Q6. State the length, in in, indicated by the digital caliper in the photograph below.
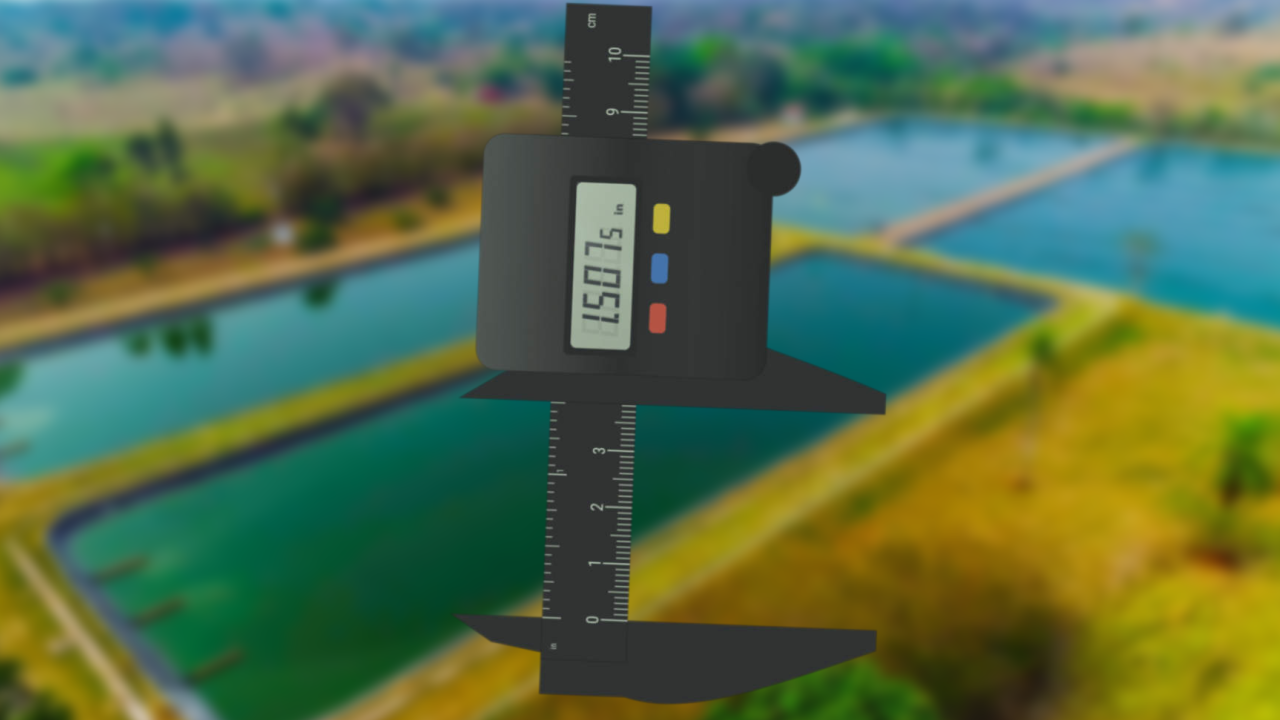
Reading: 1.5075 in
